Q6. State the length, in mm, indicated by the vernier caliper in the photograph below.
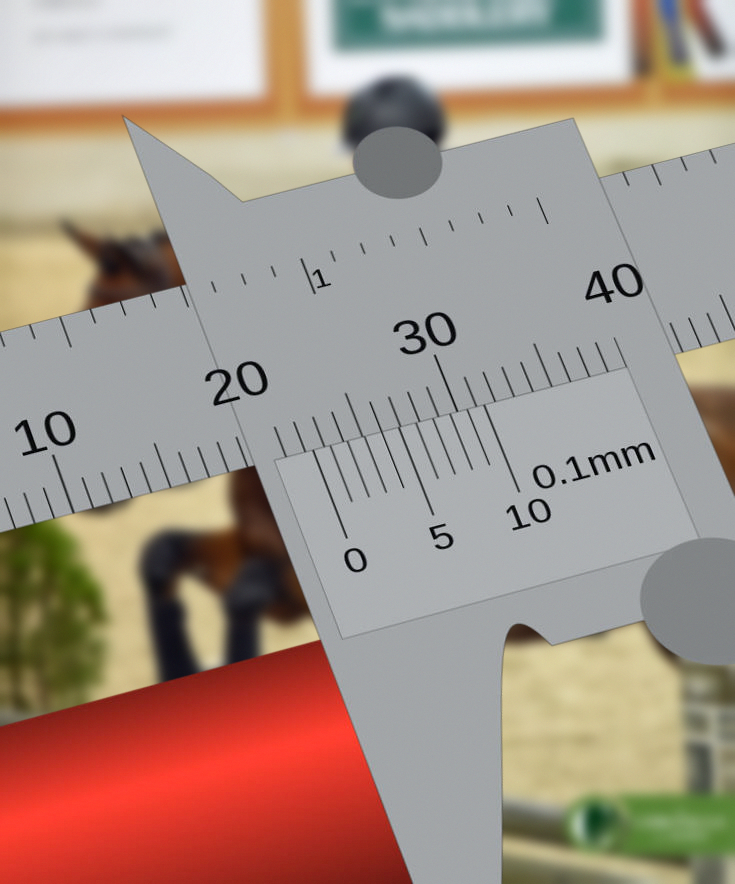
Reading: 22.4 mm
